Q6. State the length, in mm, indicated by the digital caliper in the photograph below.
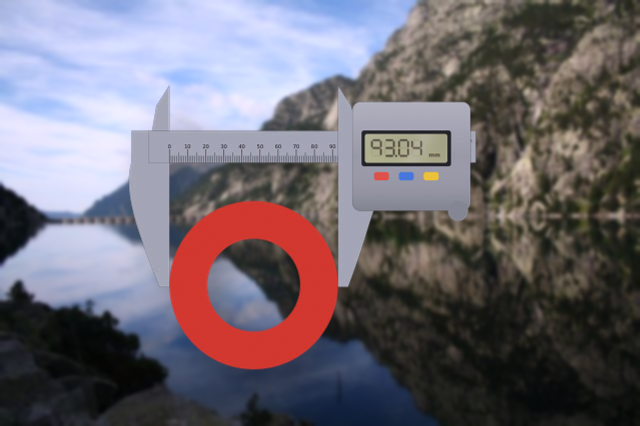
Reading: 93.04 mm
